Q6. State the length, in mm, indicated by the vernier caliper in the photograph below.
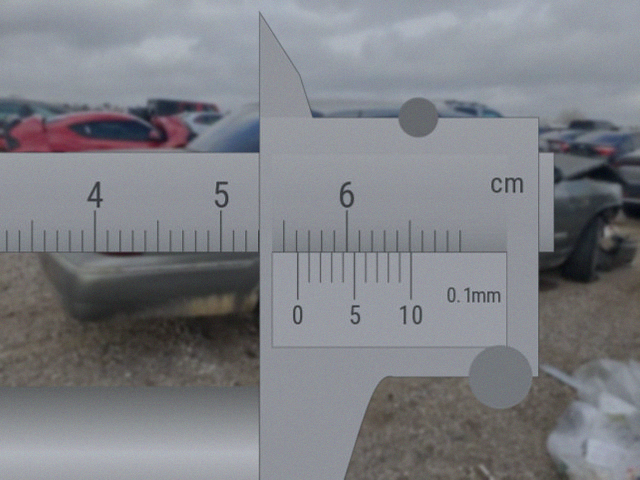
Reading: 56.1 mm
